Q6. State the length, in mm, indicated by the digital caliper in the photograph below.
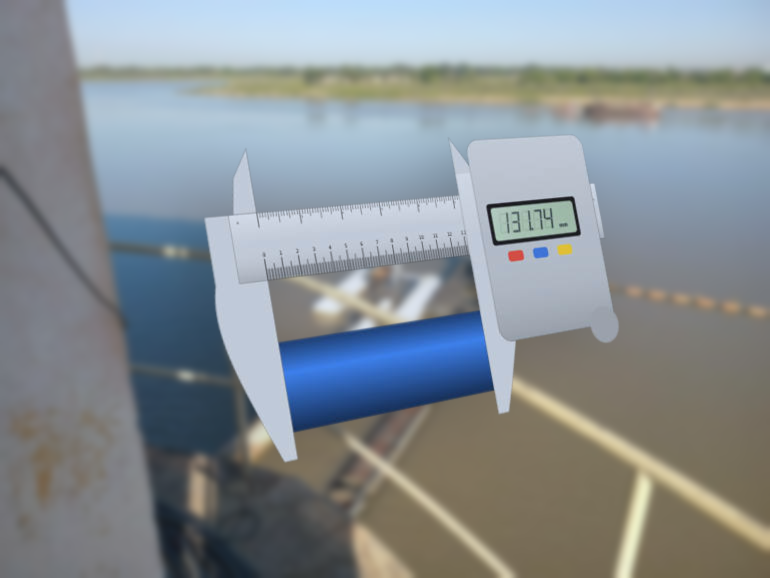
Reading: 131.74 mm
